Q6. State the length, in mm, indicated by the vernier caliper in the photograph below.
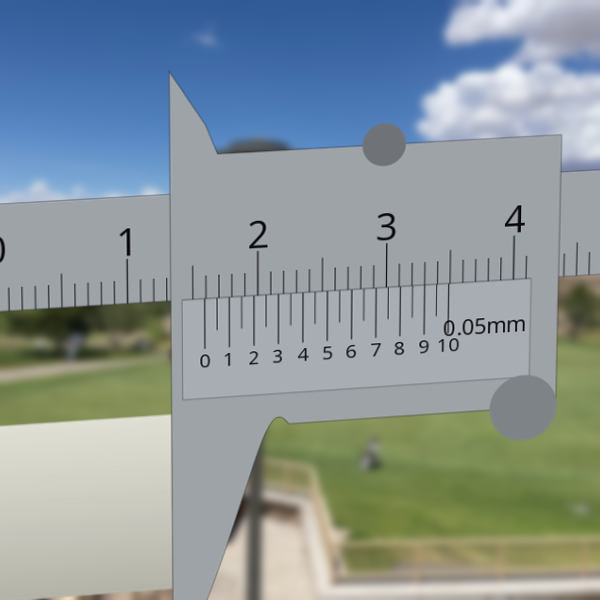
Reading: 15.9 mm
